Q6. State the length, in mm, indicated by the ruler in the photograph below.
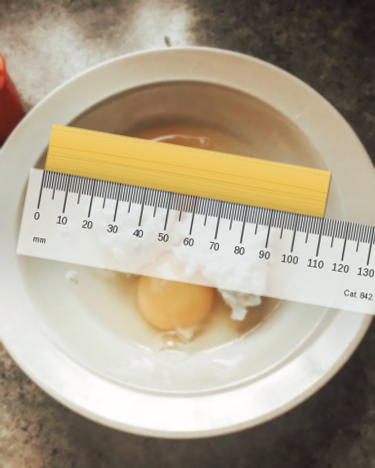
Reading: 110 mm
